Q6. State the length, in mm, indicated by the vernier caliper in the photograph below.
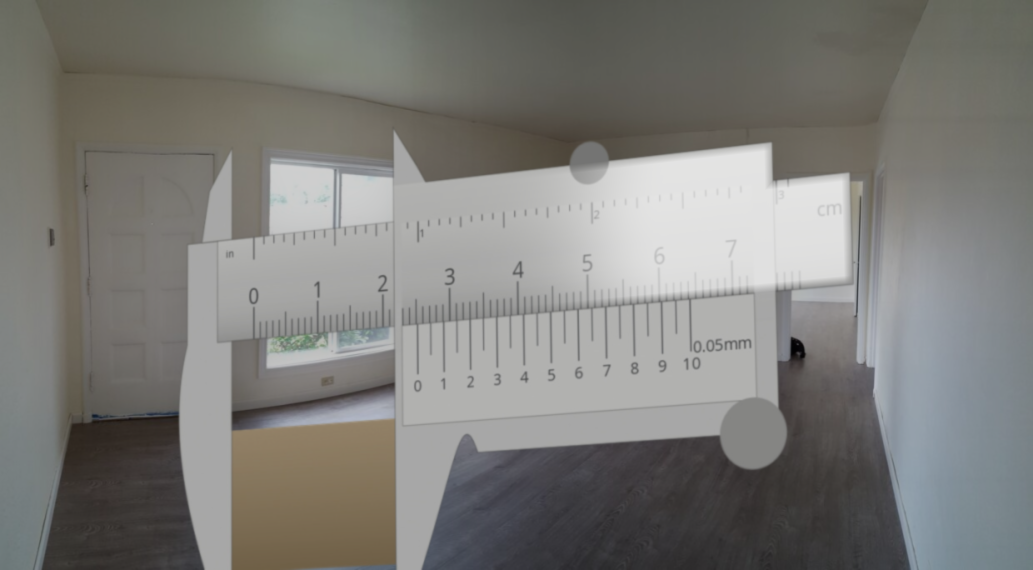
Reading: 25.2 mm
